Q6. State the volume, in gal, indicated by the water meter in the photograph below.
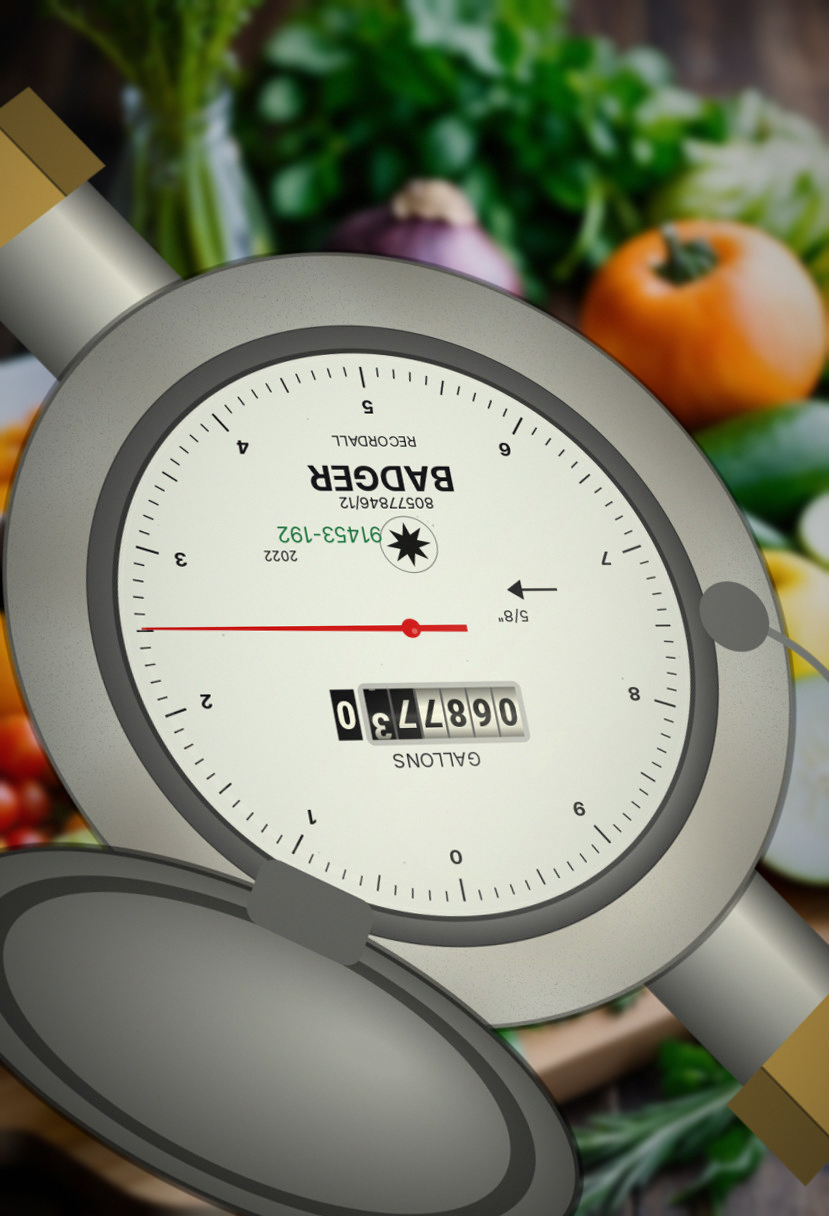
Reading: 687732.5 gal
